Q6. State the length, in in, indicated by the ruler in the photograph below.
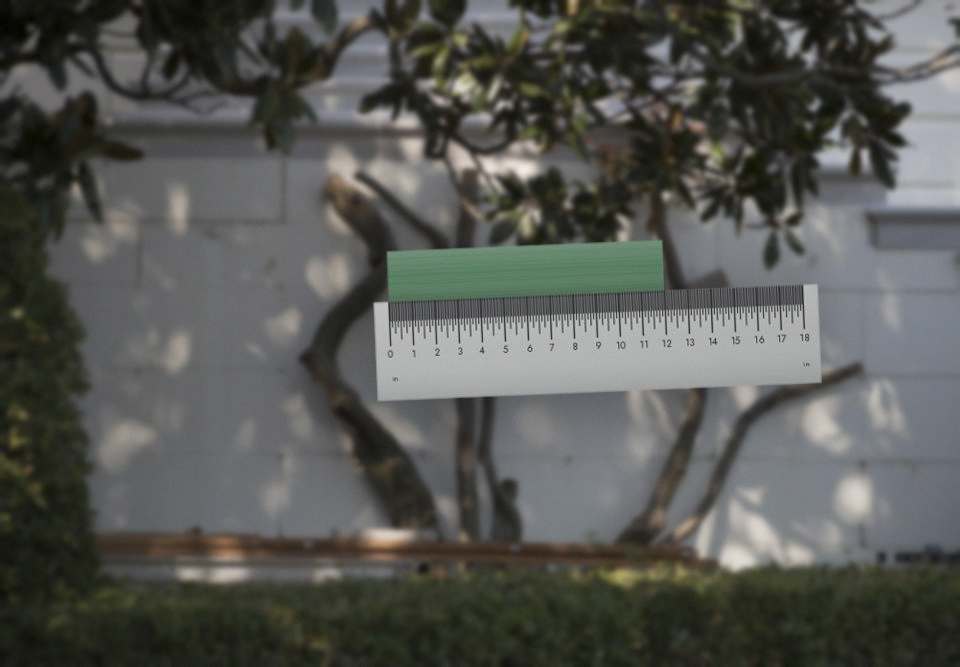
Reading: 12 in
